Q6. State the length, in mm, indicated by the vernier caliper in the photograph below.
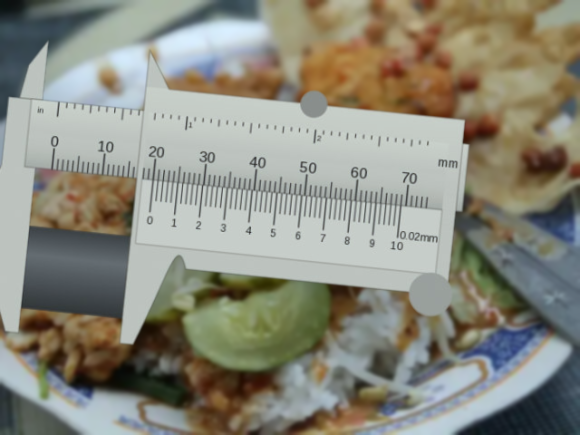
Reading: 20.0 mm
